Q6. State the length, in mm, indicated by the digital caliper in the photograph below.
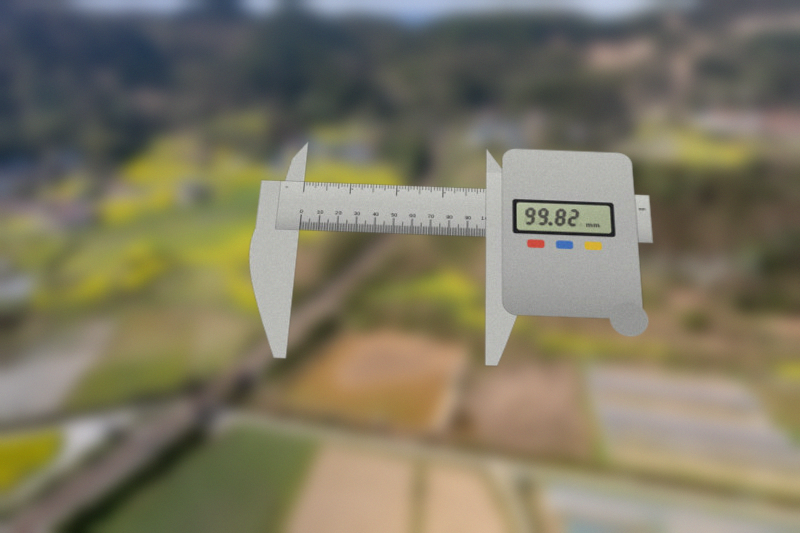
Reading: 99.82 mm
